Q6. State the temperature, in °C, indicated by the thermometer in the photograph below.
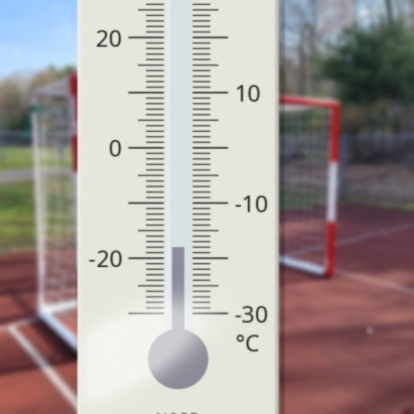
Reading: -18 °C
